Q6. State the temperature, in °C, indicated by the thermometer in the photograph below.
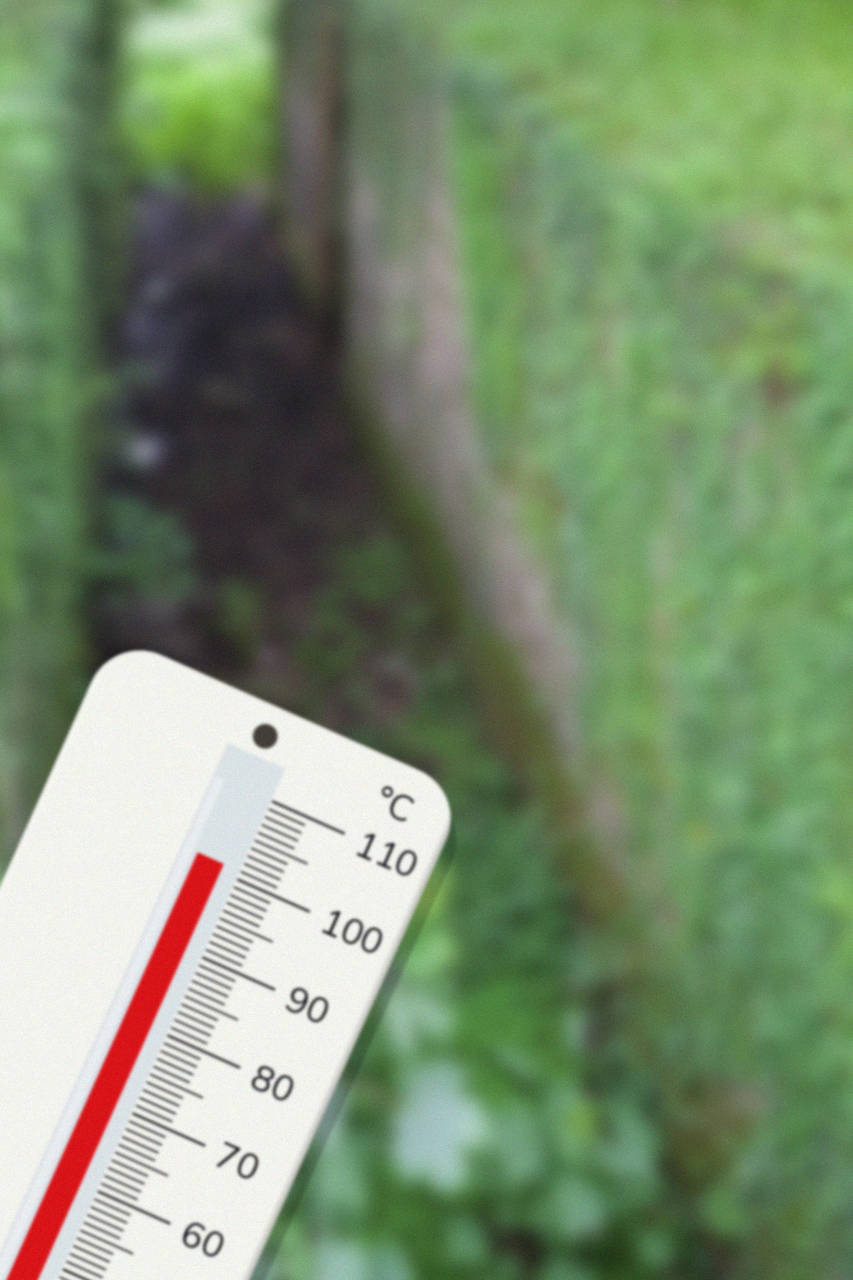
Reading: 101 °C
